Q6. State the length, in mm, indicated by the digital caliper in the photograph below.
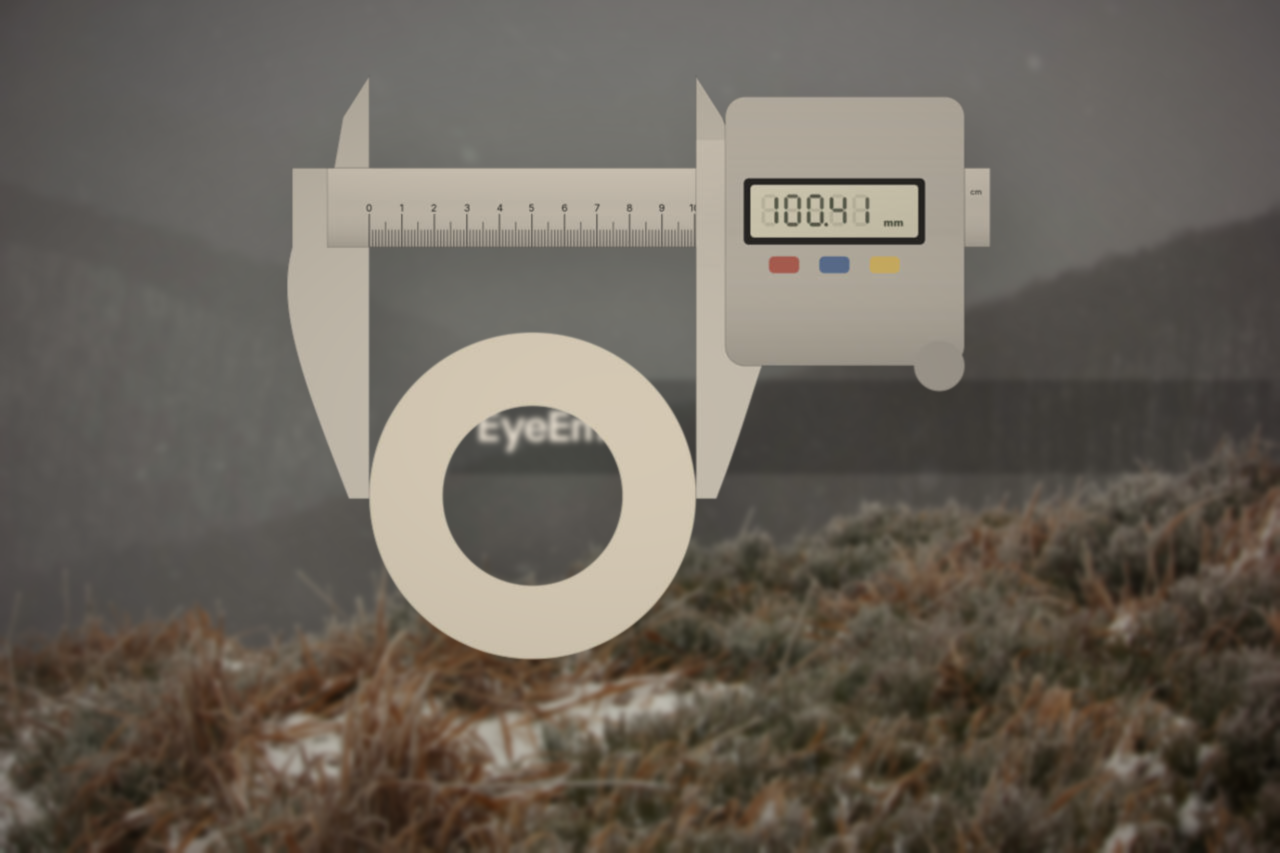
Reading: 100.41 mm
